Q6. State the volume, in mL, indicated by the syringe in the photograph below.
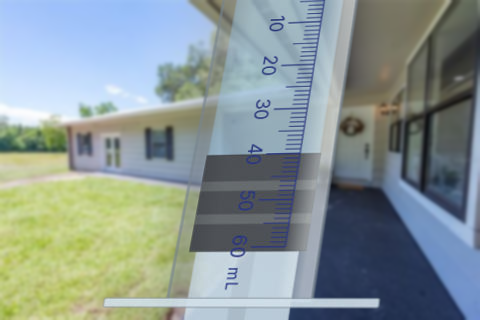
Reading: 40 mL
